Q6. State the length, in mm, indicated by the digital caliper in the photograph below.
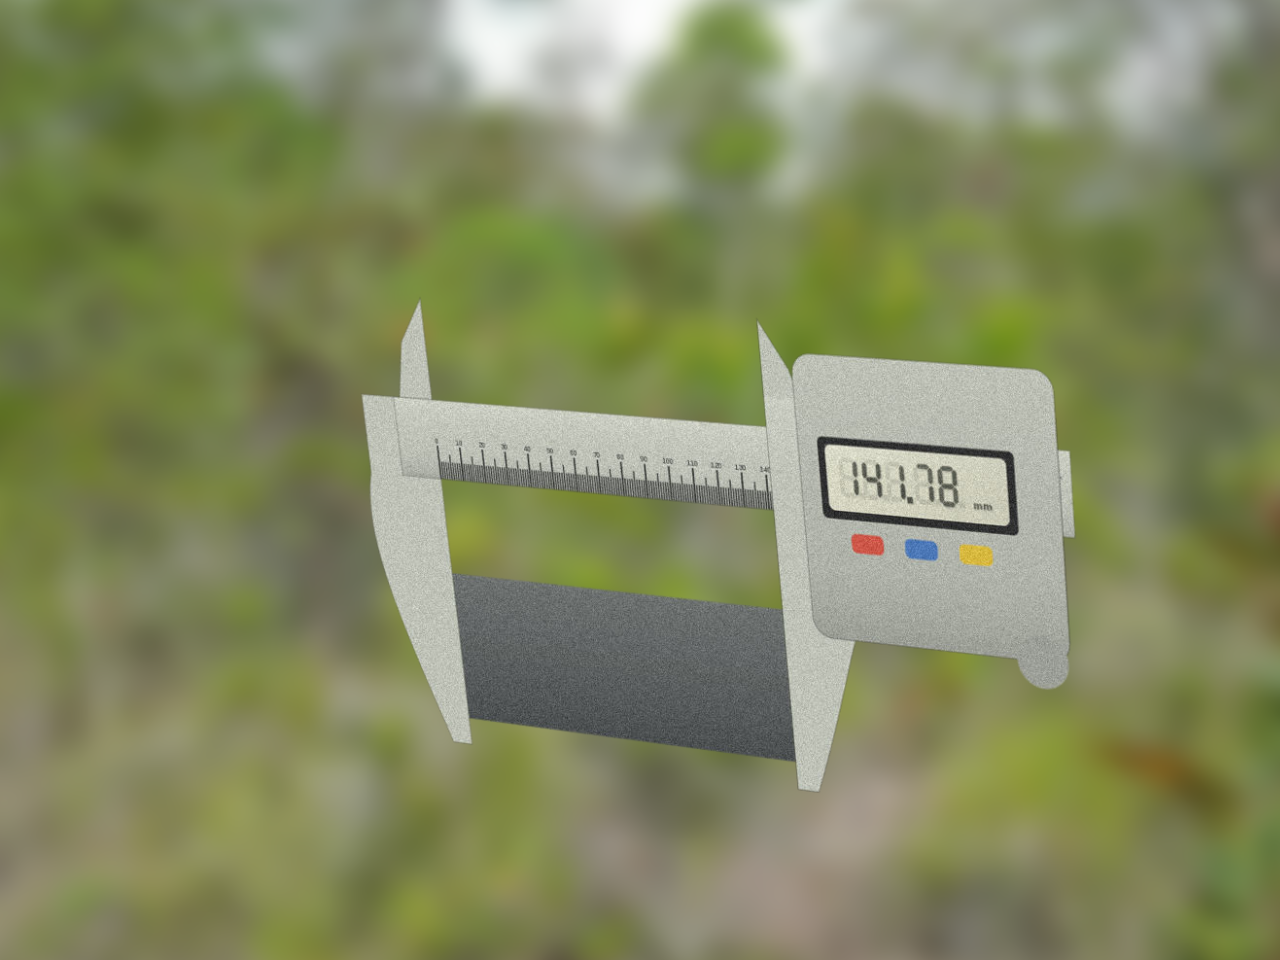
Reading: 141.78 mm
